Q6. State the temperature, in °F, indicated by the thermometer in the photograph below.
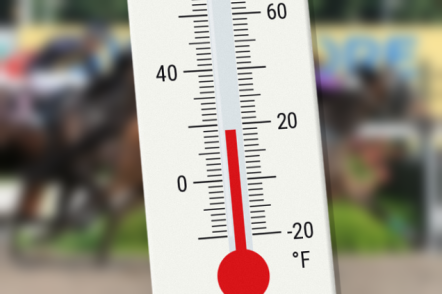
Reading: 18 °F
